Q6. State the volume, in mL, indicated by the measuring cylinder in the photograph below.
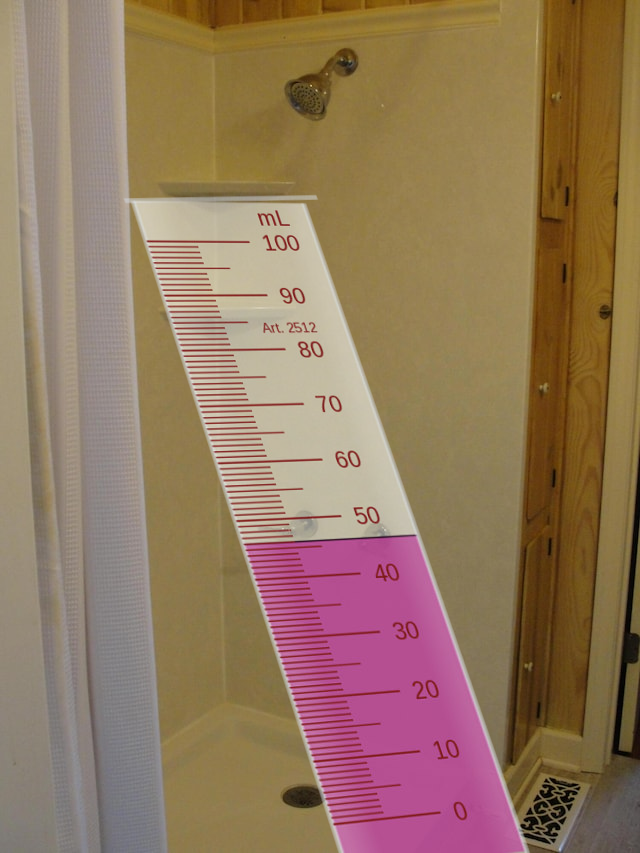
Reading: 46 mL
